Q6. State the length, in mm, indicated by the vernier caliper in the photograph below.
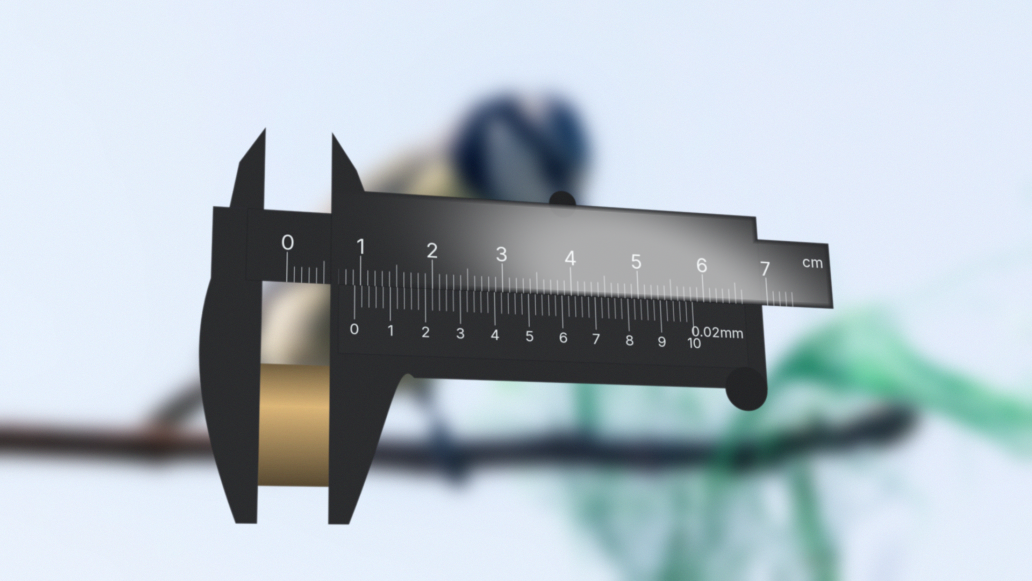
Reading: 9.2 mm
